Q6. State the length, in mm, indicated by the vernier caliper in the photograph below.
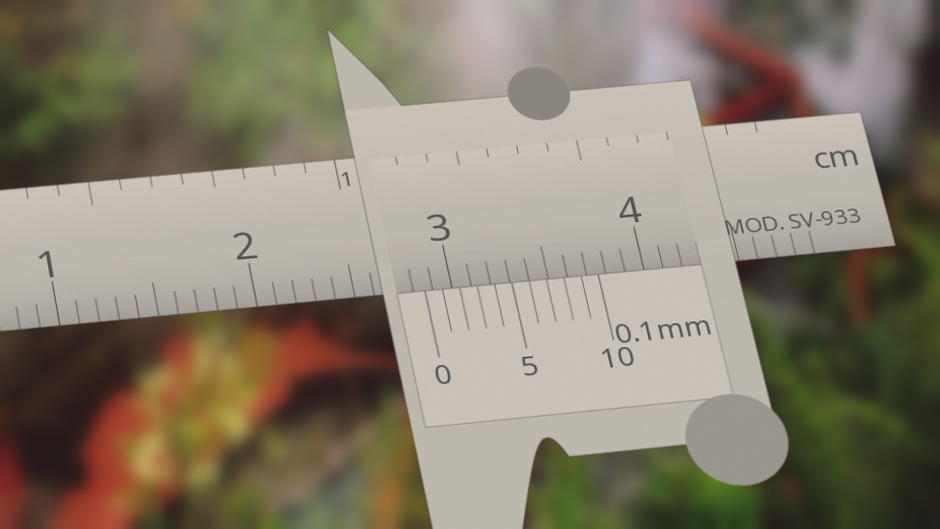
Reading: 28.6 mm
